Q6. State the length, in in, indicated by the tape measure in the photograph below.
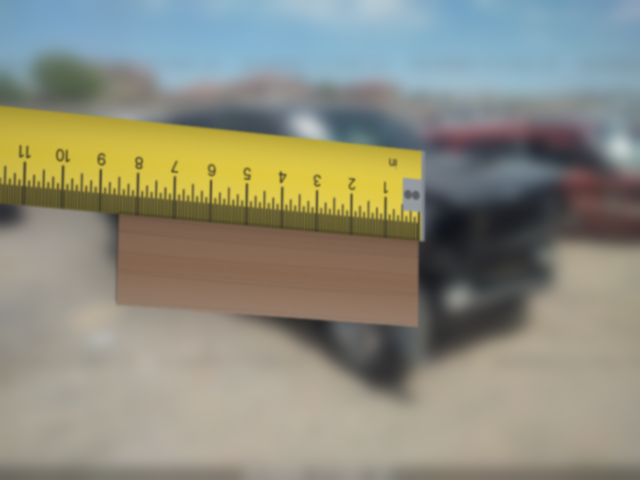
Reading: 8.5 in
